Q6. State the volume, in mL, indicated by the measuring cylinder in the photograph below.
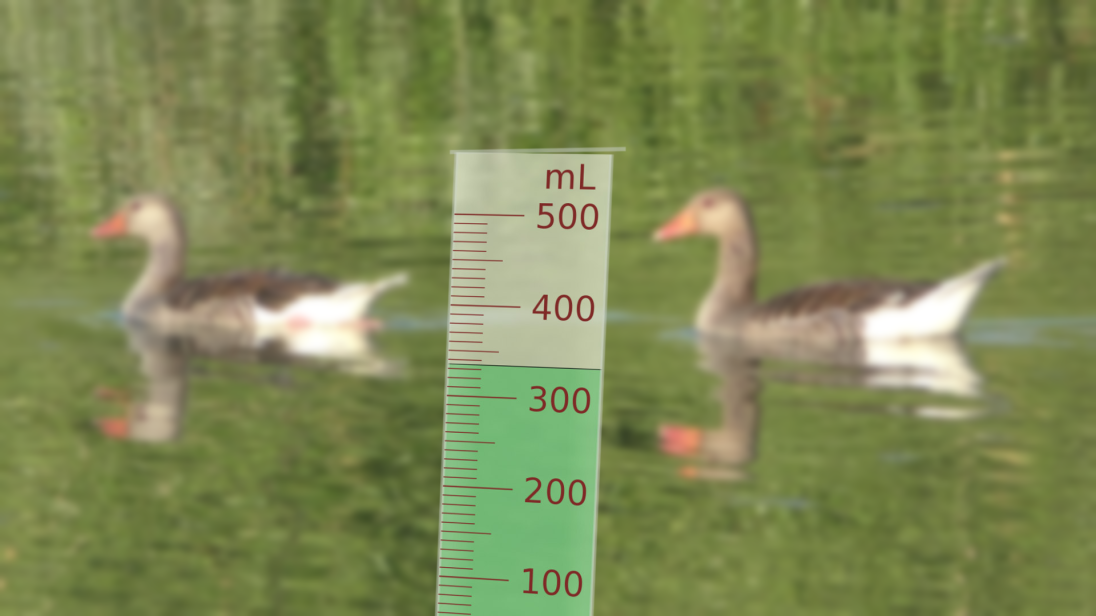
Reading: 335 mL
